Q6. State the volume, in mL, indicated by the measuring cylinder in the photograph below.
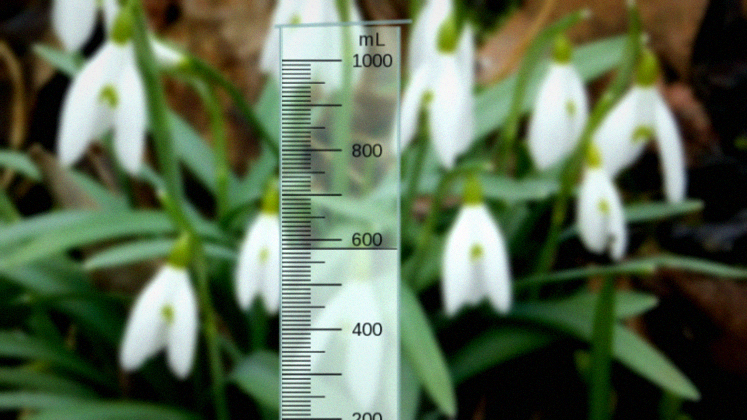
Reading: 580 mL
